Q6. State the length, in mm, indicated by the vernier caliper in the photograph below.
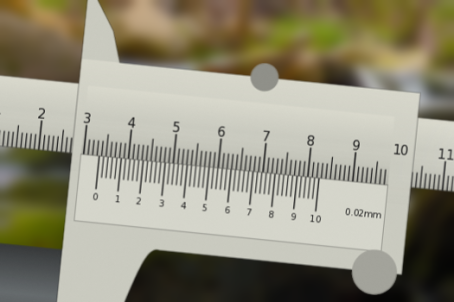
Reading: 33.5 mm
